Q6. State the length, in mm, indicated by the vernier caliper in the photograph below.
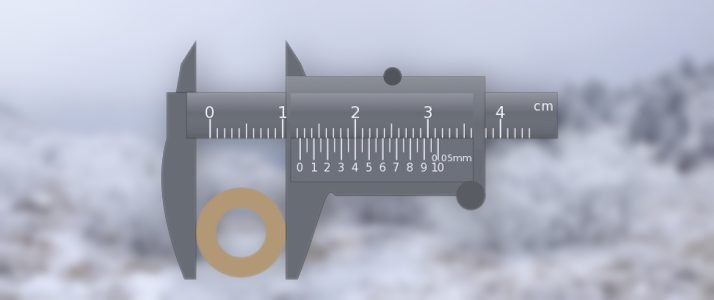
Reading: 12.4 mm
